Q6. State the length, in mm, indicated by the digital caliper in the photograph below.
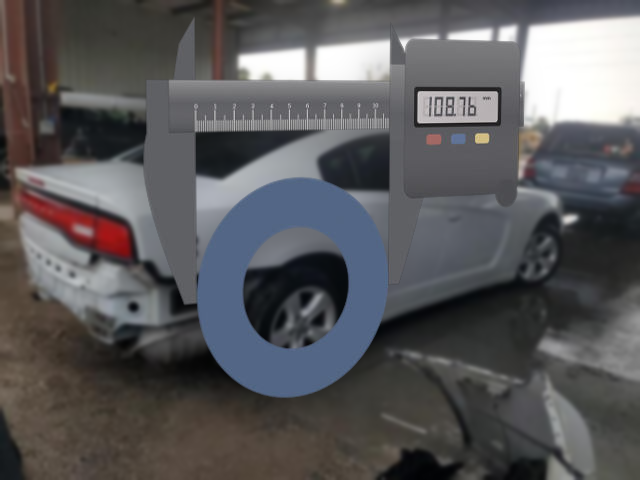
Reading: 108.76 mm
